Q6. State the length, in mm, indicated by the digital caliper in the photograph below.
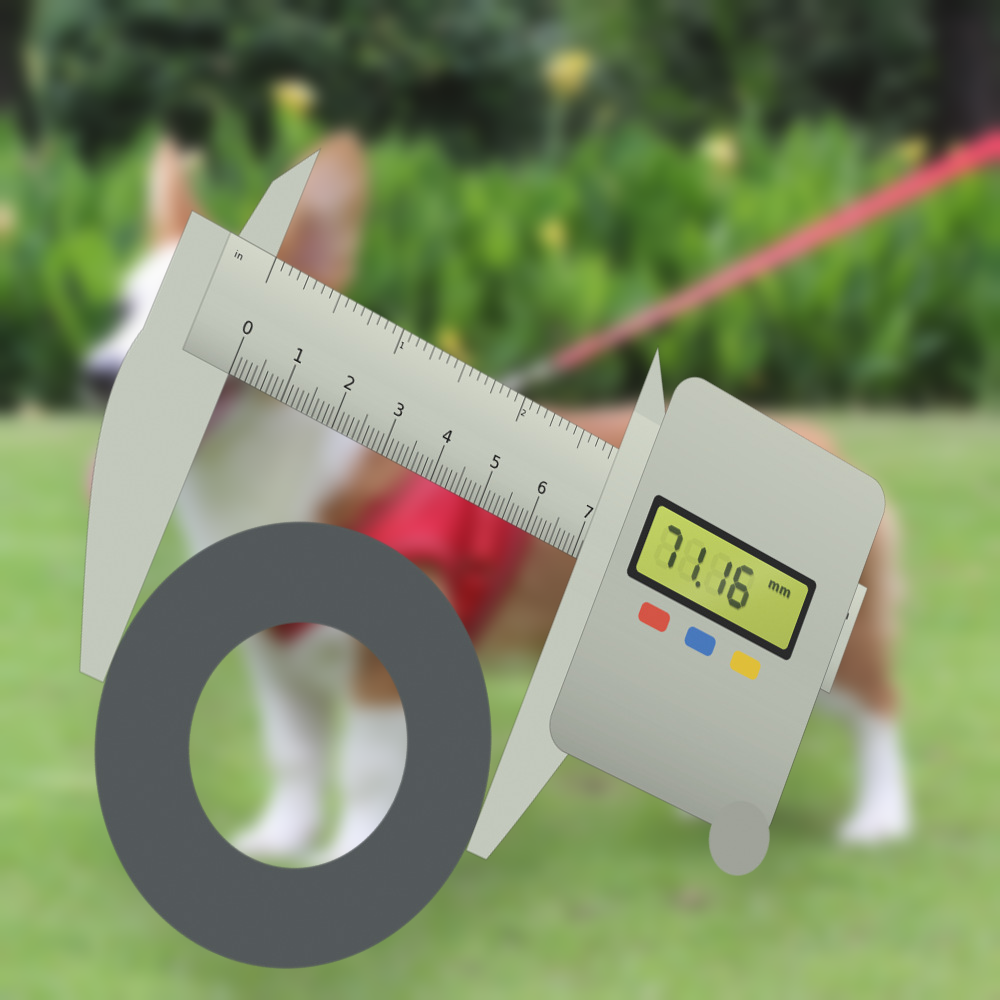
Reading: 71.16 mm
